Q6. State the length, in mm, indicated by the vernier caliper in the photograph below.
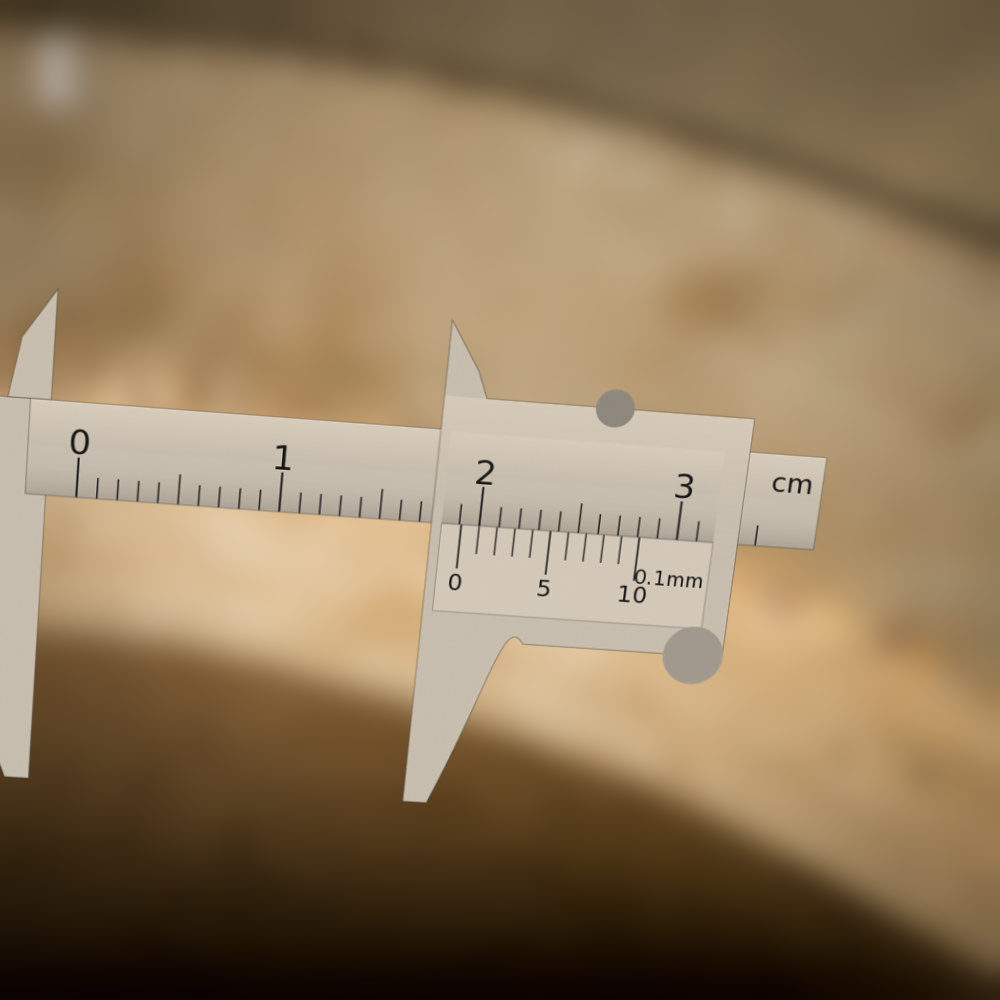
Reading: 19.1 mm
